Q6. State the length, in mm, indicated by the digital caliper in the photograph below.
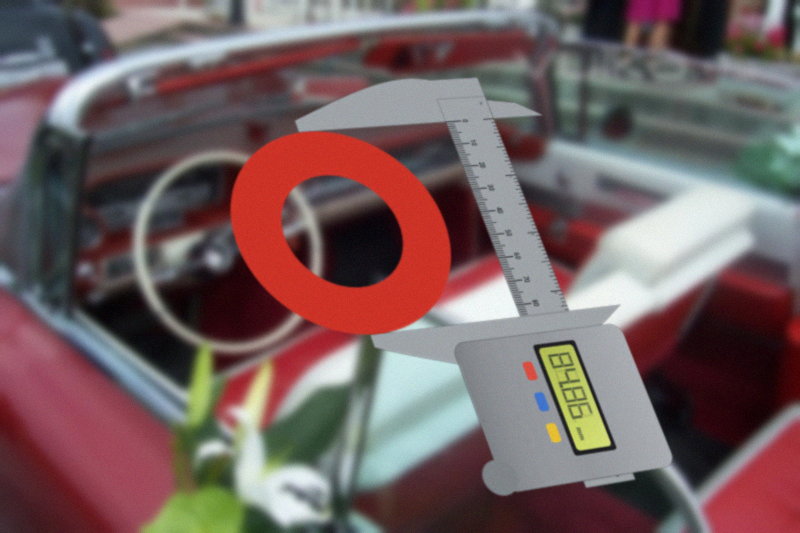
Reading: 84.86 mm
